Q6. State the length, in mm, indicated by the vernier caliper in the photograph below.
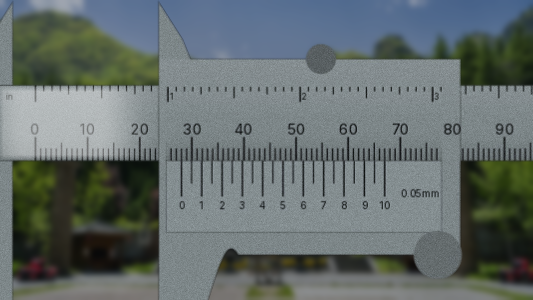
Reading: 28.0 mm
